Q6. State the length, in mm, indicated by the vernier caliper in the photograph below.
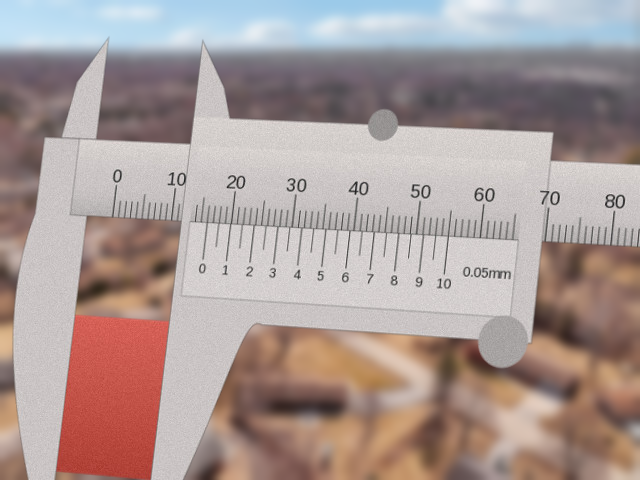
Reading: 16.0 mm
